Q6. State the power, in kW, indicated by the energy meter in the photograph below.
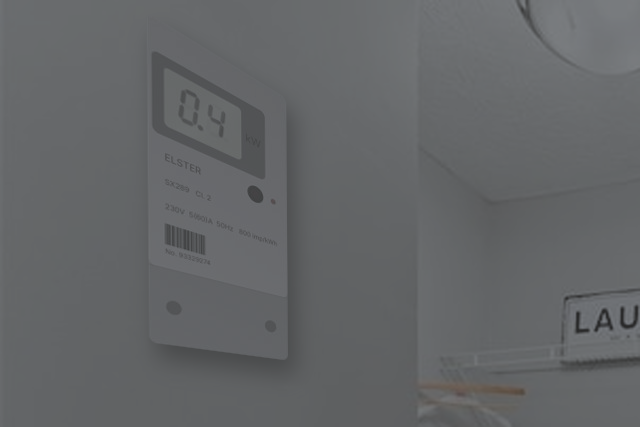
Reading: 0.4 kW
